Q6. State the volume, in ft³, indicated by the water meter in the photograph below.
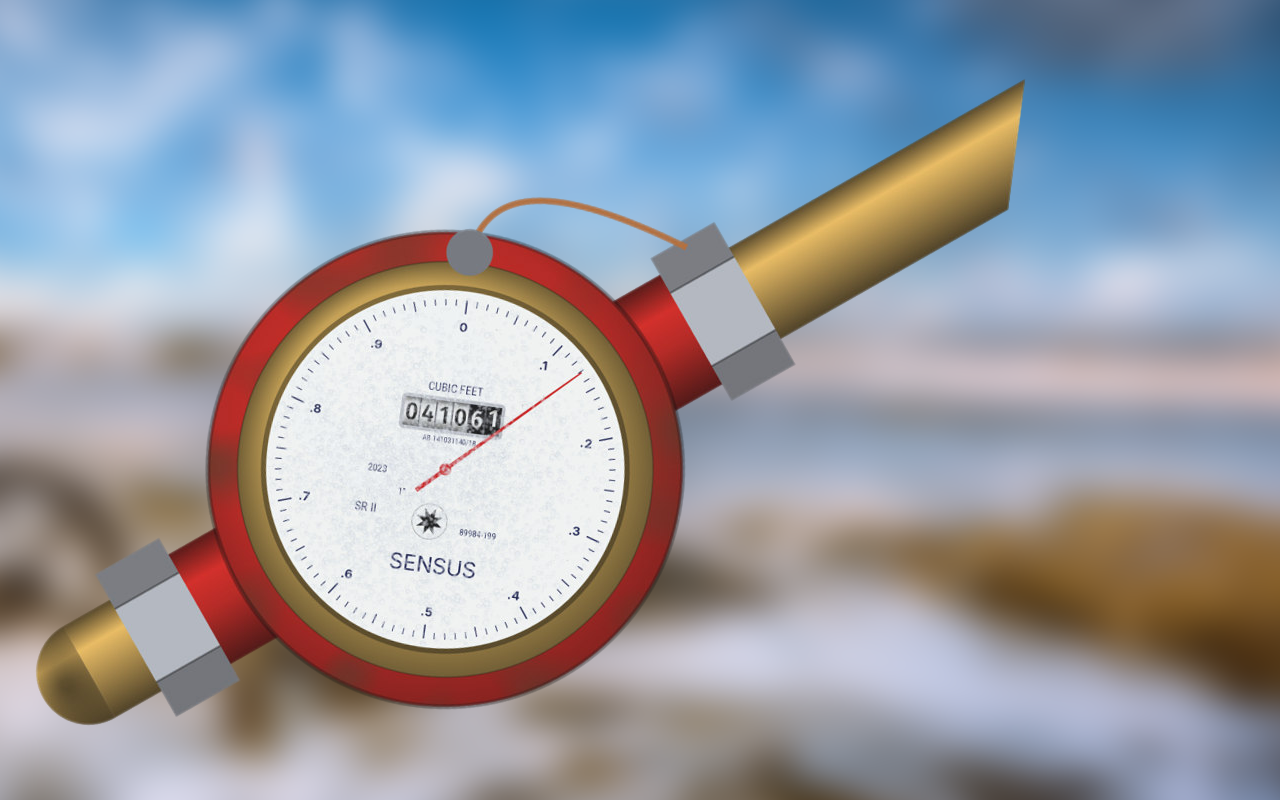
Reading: 41061.13 ft³
